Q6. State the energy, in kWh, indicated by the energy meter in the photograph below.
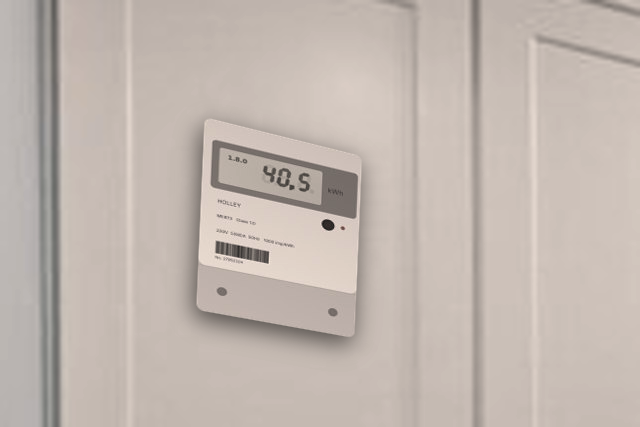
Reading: 40.5 kWh
